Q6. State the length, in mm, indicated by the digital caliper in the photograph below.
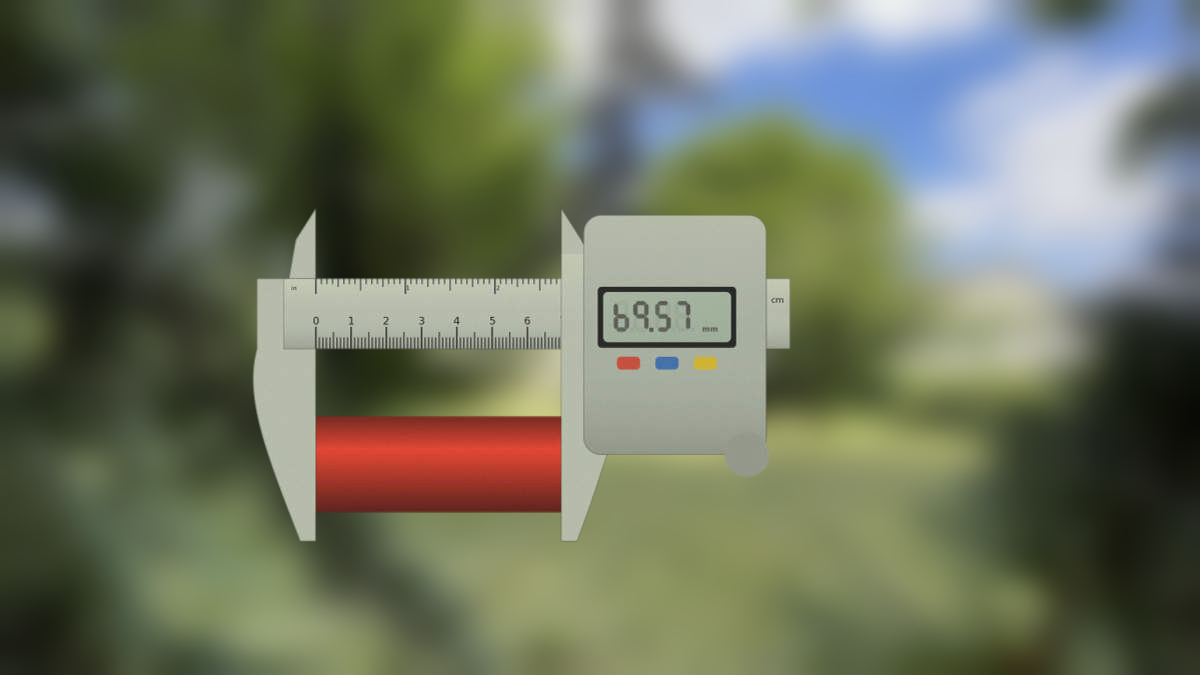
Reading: 69.57 mm
